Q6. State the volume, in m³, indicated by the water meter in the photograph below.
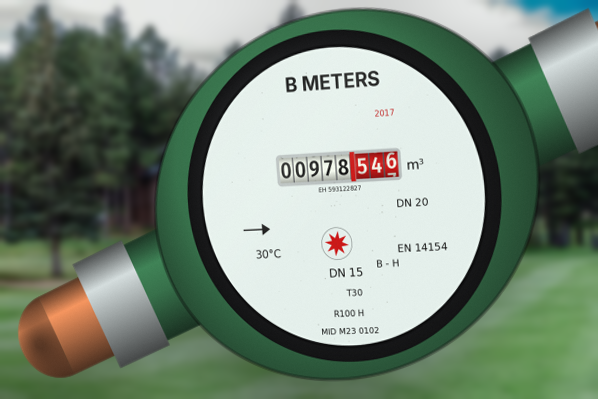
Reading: 978.546 m³
